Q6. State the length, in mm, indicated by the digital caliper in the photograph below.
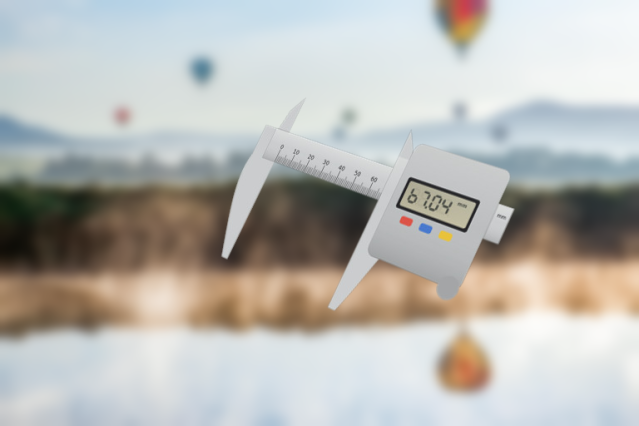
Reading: 67.04 mm
